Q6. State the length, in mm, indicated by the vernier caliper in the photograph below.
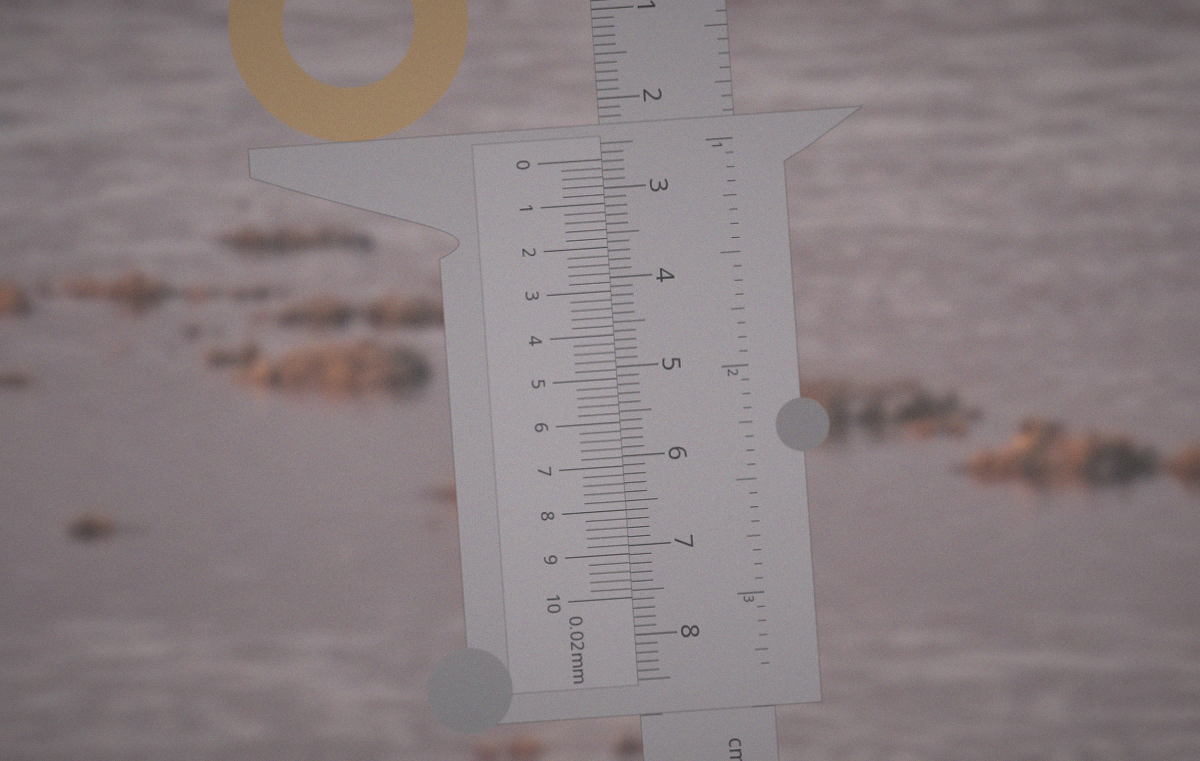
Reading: 26.8 mm
